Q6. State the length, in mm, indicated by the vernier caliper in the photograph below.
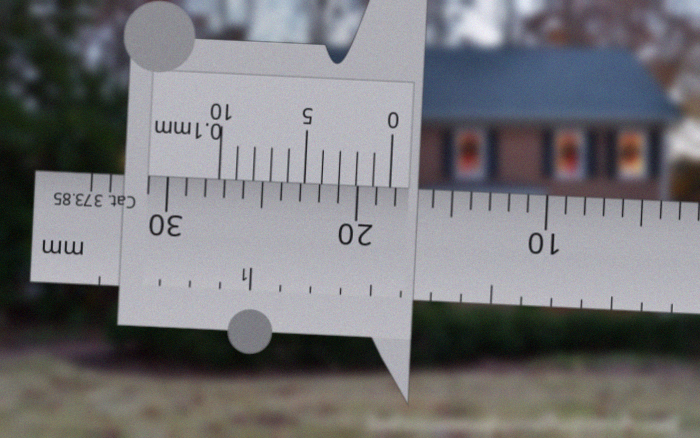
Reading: 18.3 mm
